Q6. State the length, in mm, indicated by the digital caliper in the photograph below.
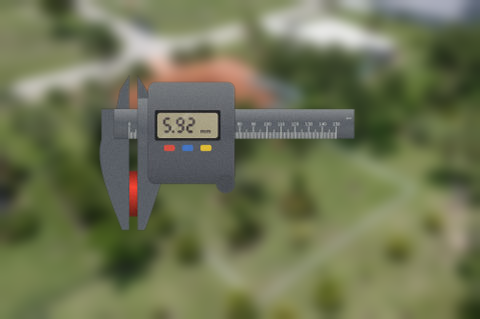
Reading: 5.92 mm
